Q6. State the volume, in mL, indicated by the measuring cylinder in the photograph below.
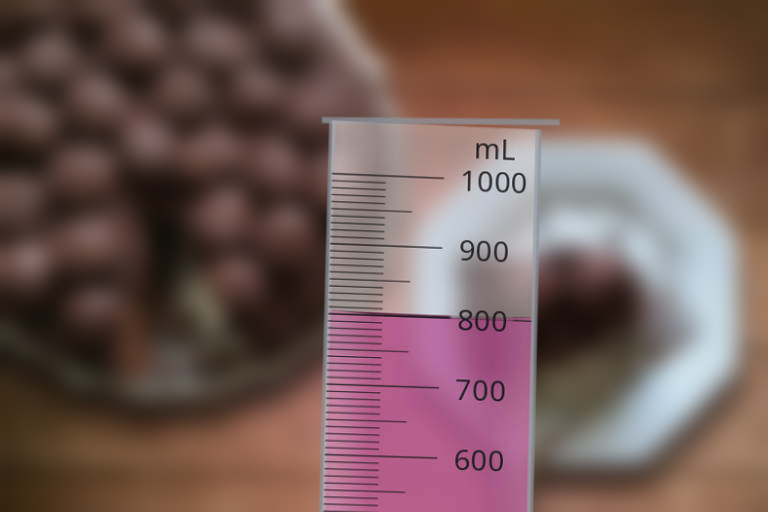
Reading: 800 mL
